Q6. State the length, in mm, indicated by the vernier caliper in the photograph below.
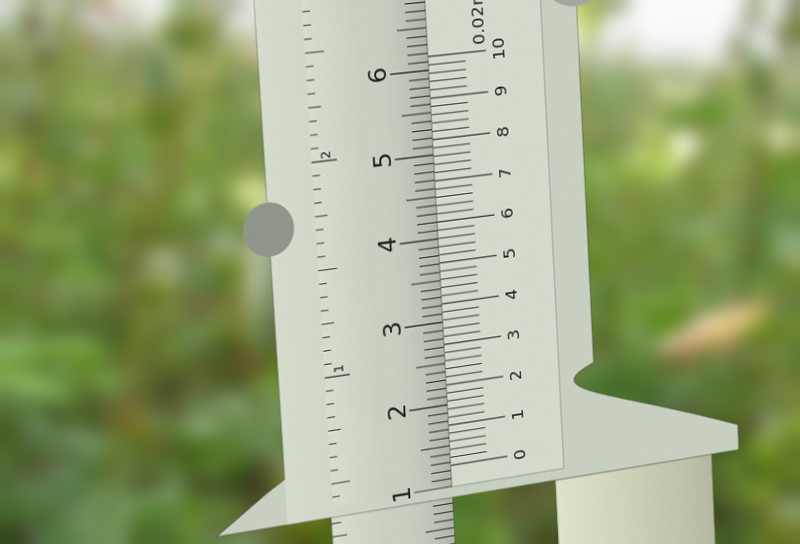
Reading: 12.6 mm
